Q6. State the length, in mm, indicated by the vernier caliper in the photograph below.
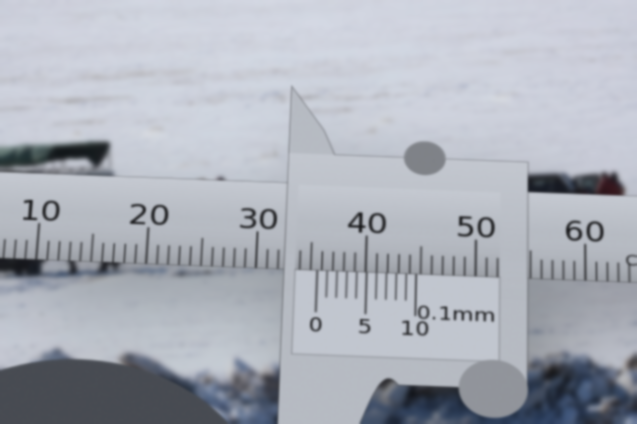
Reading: 35.6 mm
